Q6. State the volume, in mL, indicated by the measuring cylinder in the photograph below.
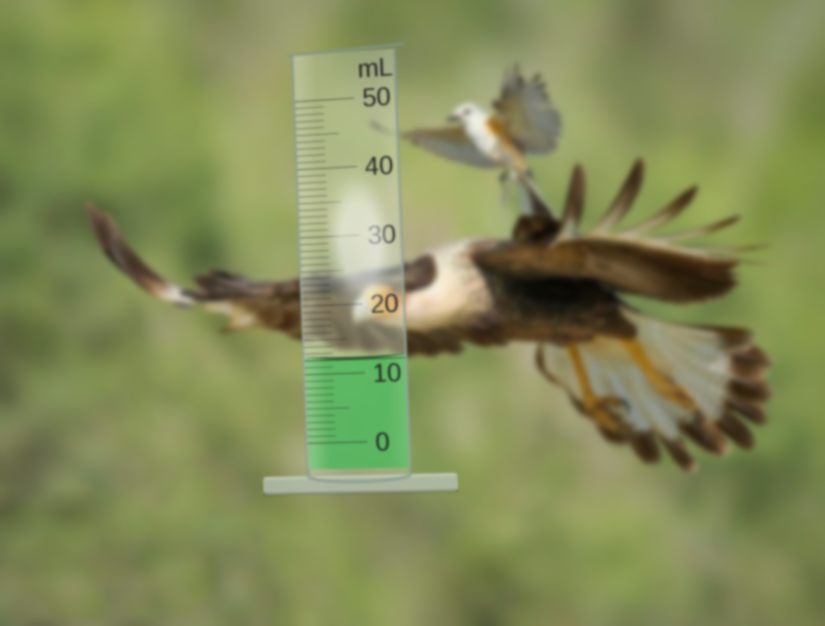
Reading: 12 mL
